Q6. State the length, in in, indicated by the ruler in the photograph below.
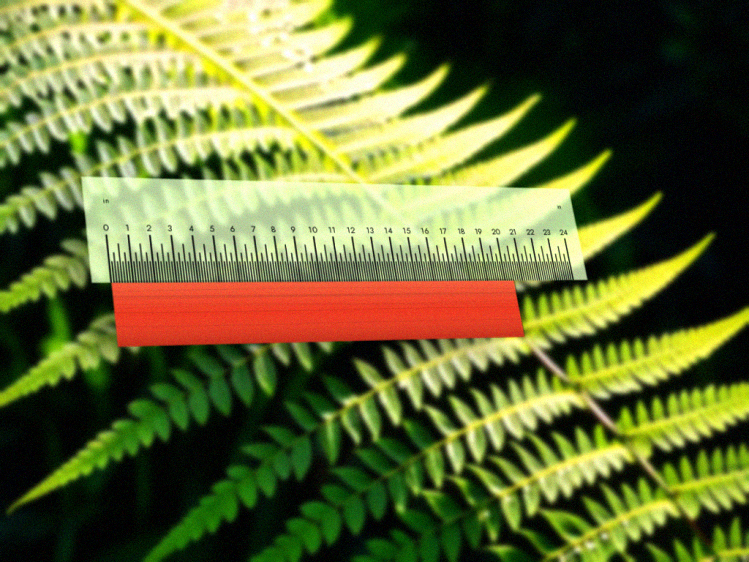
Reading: 20.5 in
